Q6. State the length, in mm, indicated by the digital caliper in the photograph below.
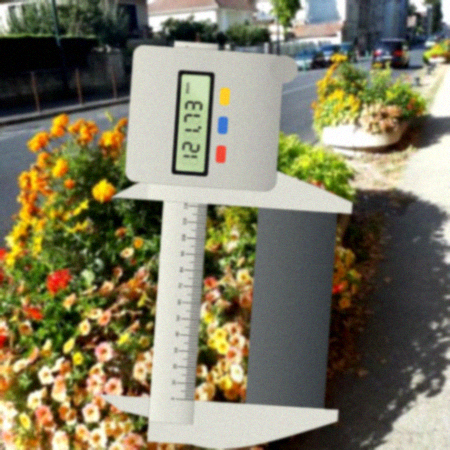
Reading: 121.73 mm
